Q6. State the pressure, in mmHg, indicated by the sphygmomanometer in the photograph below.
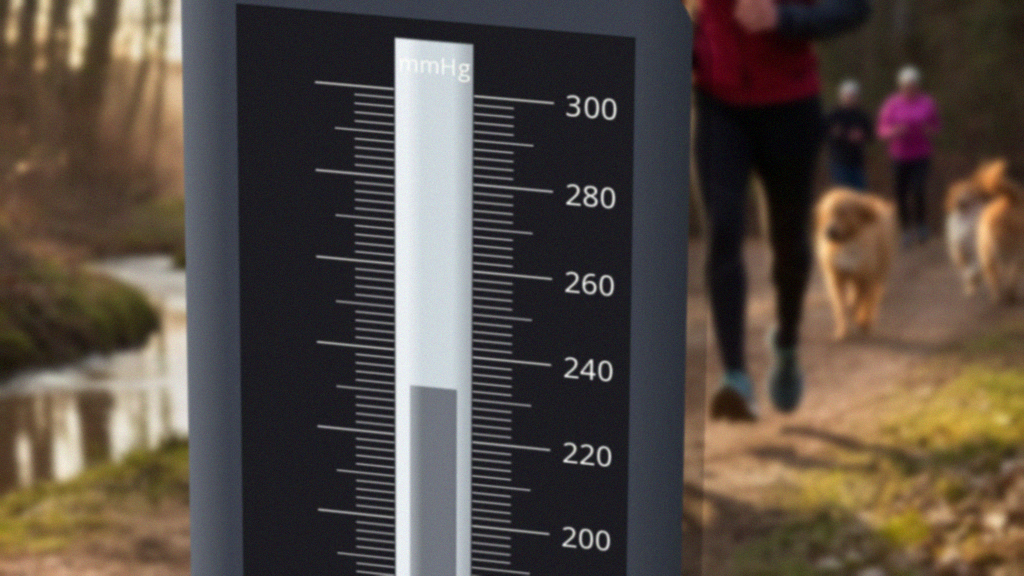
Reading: 232 mmHg
